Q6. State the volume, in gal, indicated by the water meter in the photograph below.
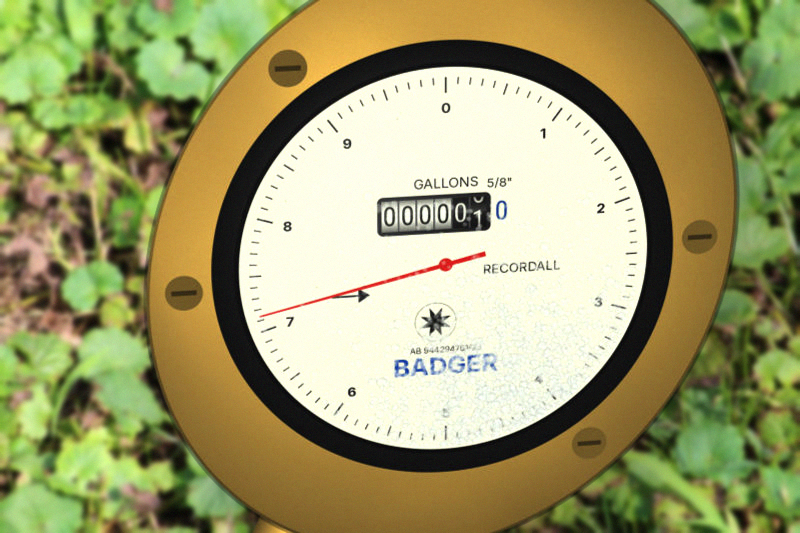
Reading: 7.1 gal
